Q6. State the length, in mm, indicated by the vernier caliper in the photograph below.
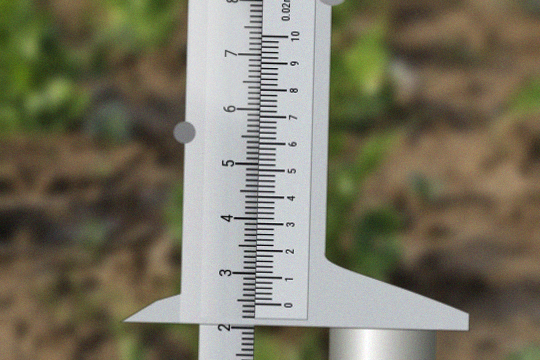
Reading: 24.4 mm
